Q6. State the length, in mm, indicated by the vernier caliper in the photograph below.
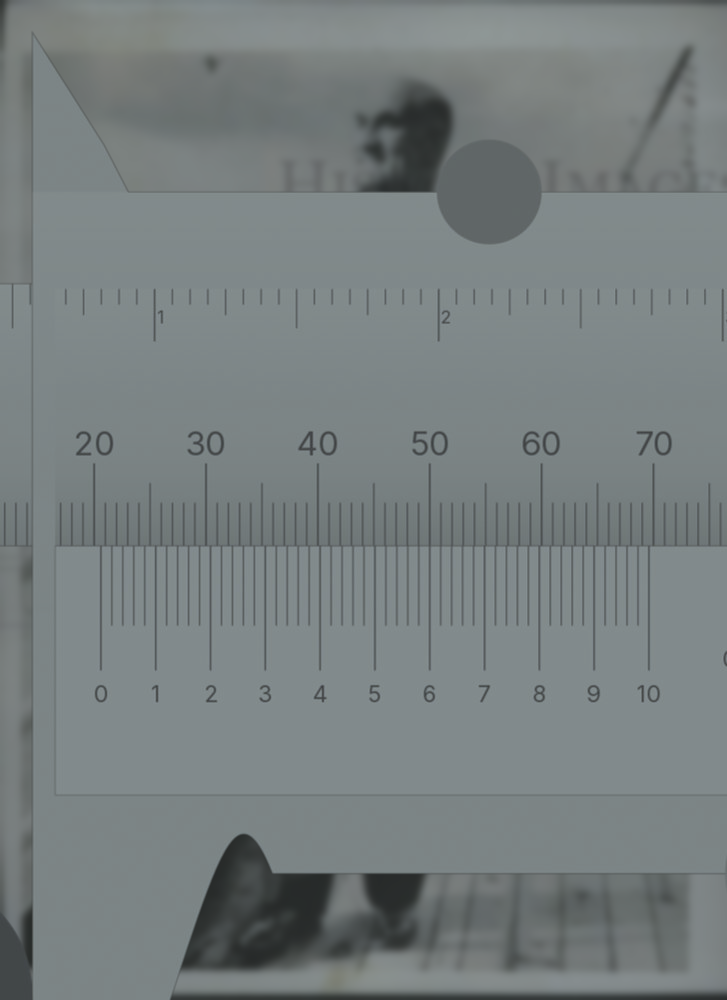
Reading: 20.6 mm
